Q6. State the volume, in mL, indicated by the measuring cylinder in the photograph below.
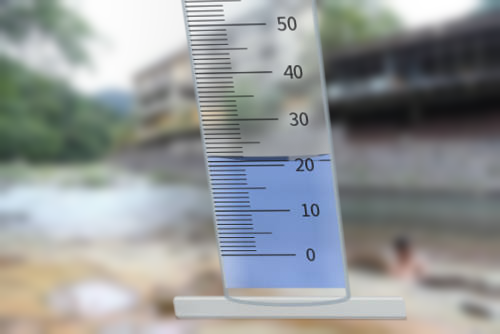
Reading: 21 mL
